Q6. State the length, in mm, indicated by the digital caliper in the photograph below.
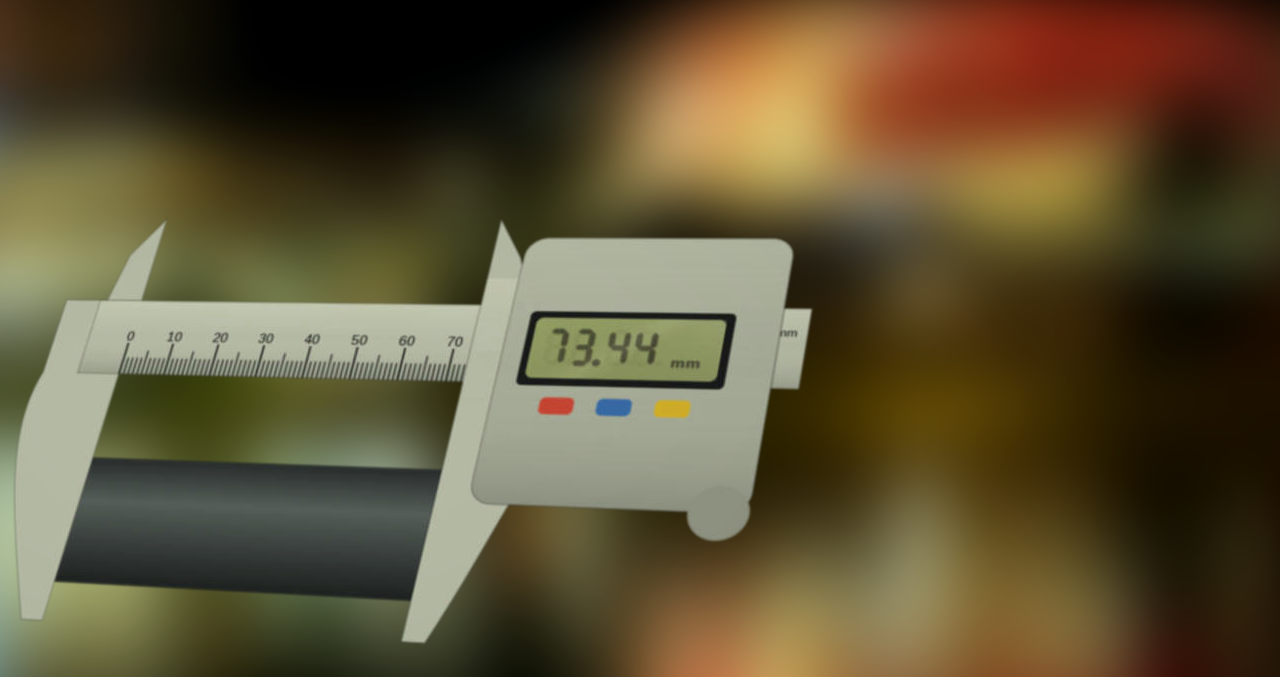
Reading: 73.44 mm
